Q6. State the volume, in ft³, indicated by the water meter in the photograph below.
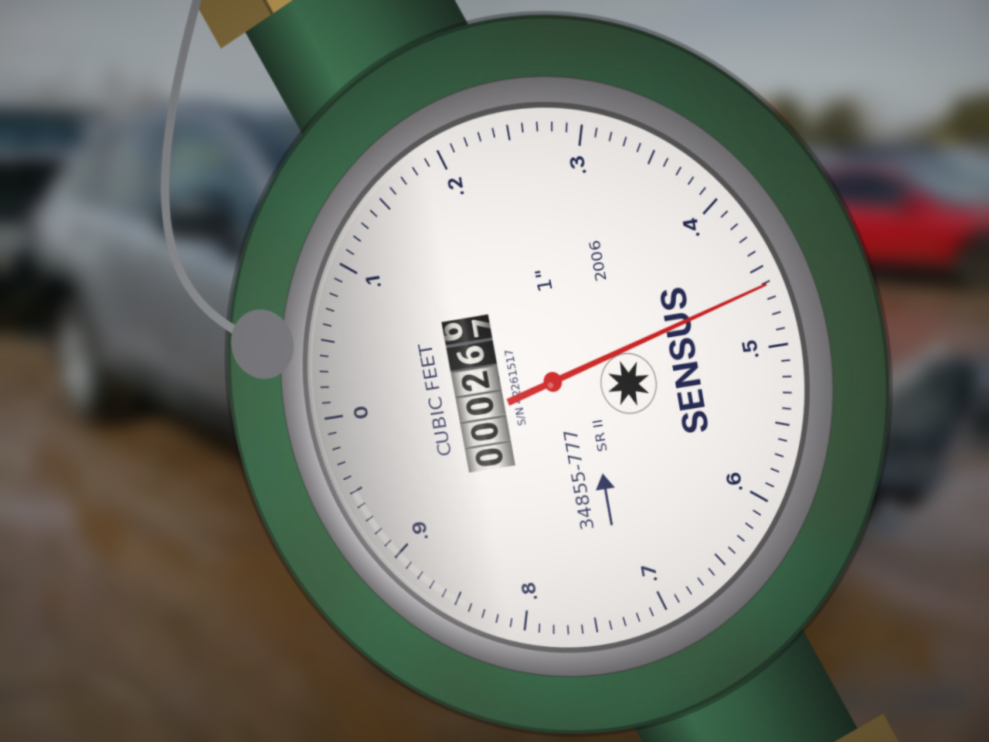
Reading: 266.46 ft³
